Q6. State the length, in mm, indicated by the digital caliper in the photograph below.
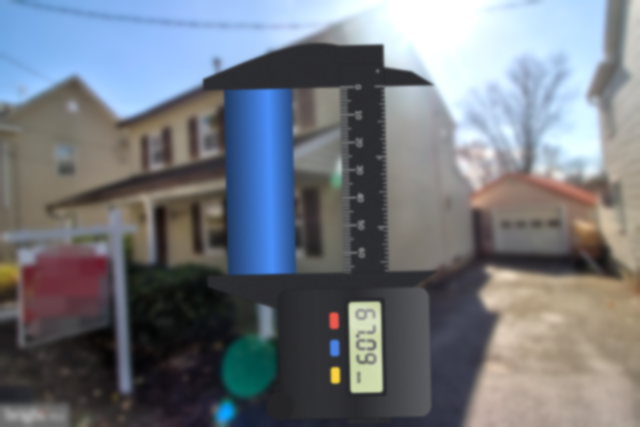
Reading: 67.09 mm
